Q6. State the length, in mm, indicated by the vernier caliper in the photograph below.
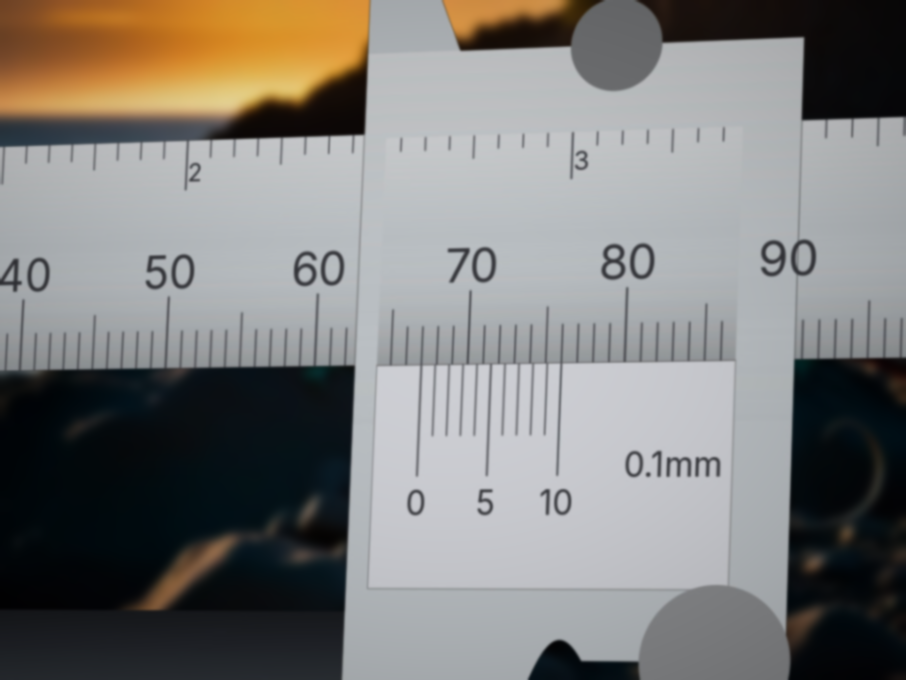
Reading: 67.0 mm
